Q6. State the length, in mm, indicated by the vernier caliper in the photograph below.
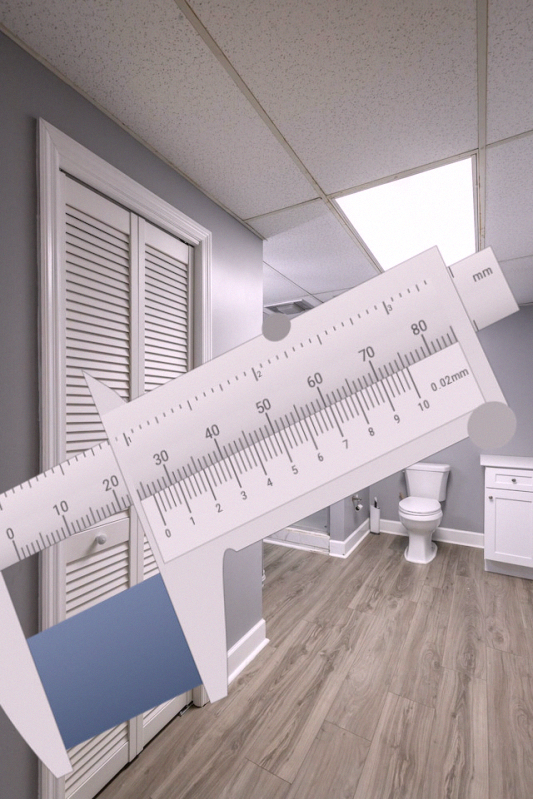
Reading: 26.4 mm
